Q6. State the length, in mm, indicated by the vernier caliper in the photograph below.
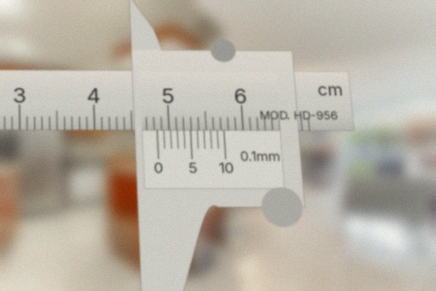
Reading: 48.4 mm
